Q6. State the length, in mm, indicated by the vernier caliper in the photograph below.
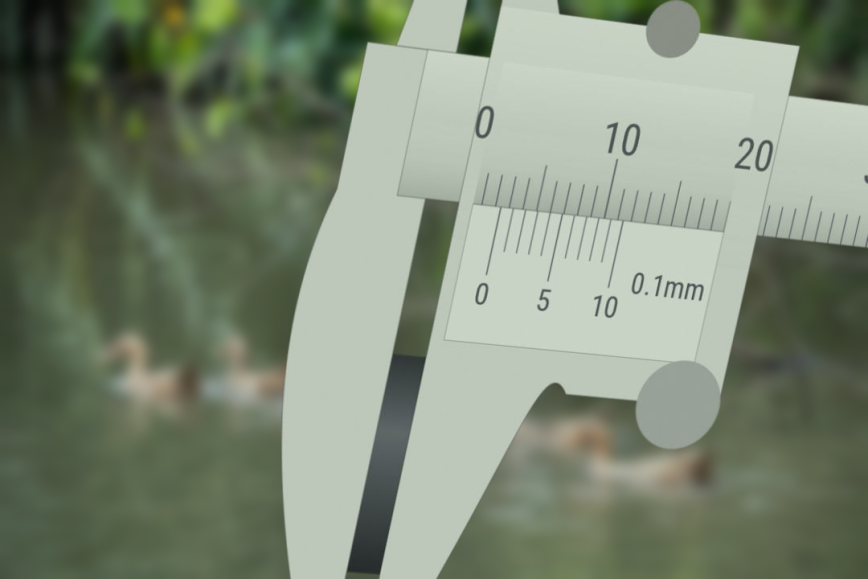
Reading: 2.4 mm
